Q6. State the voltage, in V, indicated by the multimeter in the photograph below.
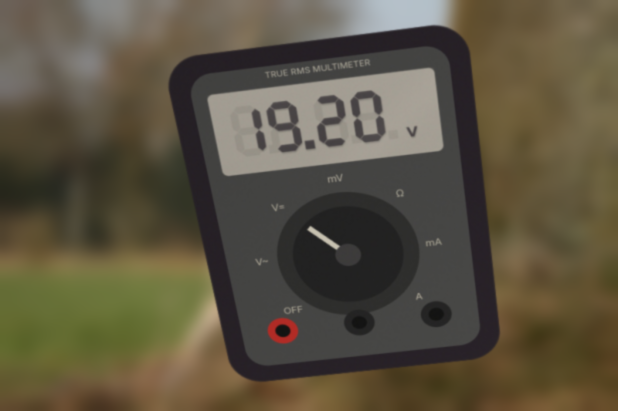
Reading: 19.20 V
